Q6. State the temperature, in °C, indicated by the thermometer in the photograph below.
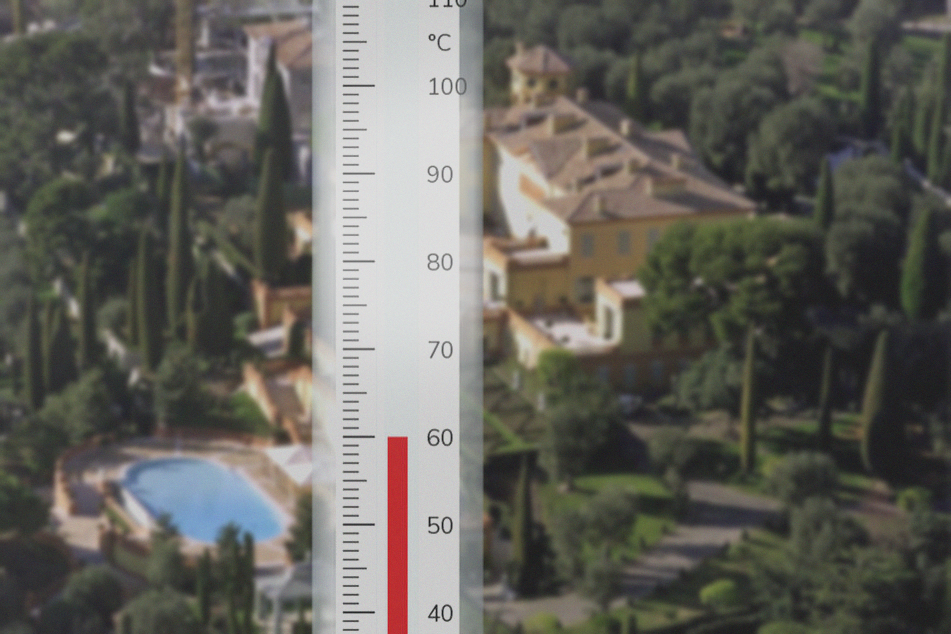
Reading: 60 °C
